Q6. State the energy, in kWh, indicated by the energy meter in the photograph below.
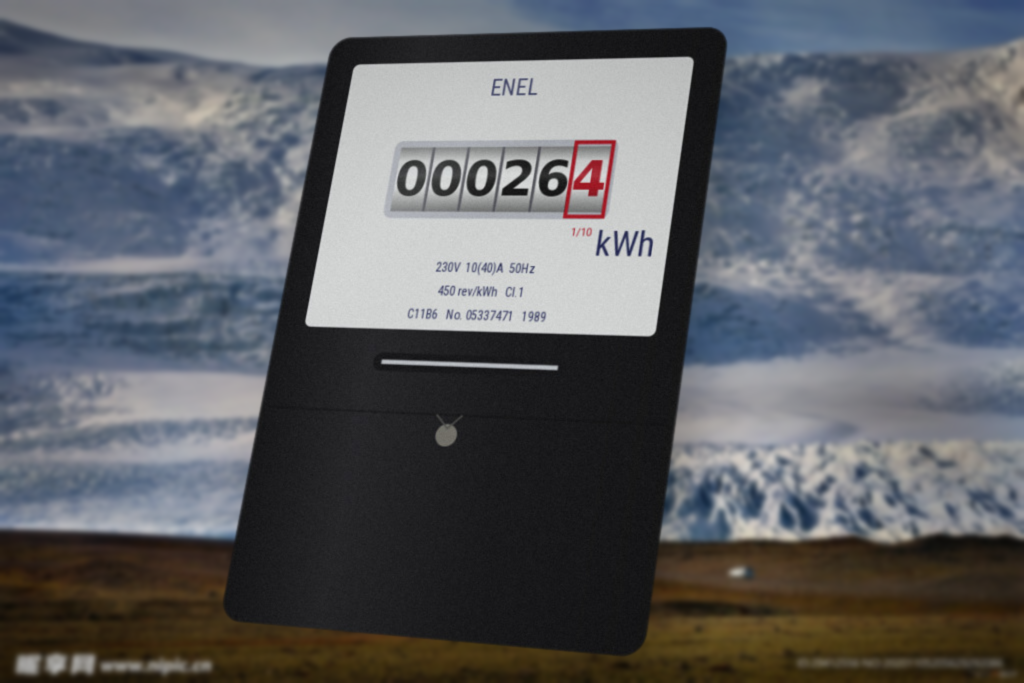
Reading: 26.4 kWh
